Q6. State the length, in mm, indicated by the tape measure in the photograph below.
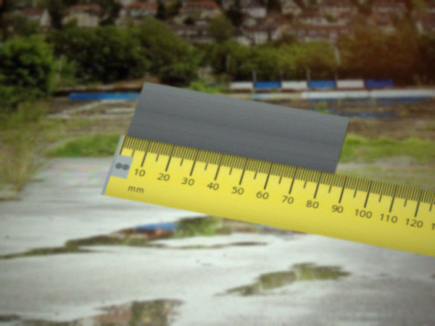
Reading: 85 mm
